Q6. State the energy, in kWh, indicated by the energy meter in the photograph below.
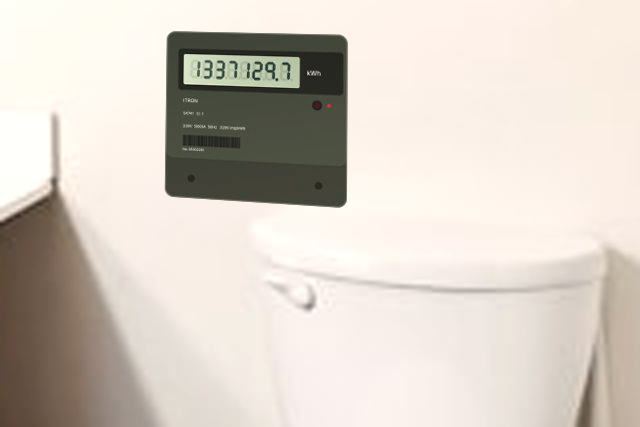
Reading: 1337129.7 kWh
